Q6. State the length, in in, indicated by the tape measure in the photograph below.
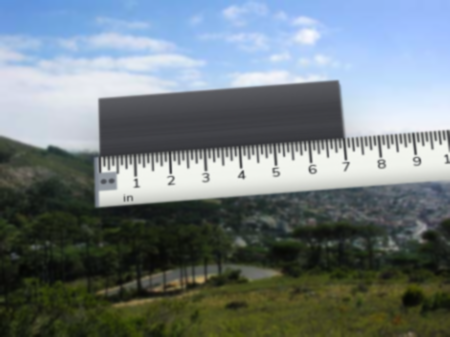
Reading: 7 in
